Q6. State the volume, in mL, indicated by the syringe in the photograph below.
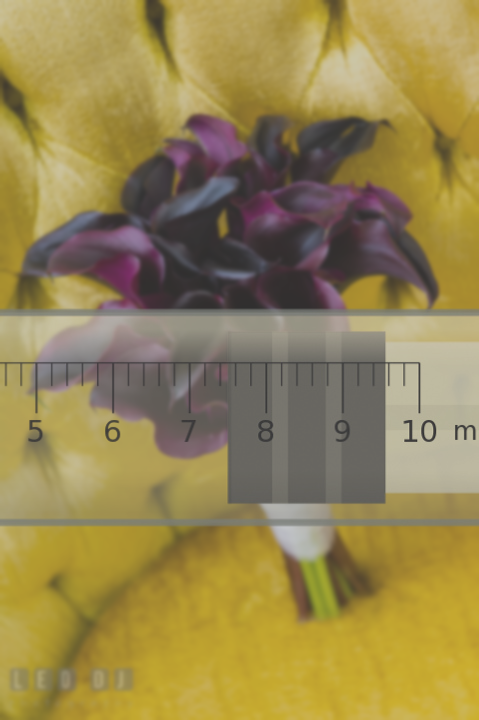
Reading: 7.5 mL
